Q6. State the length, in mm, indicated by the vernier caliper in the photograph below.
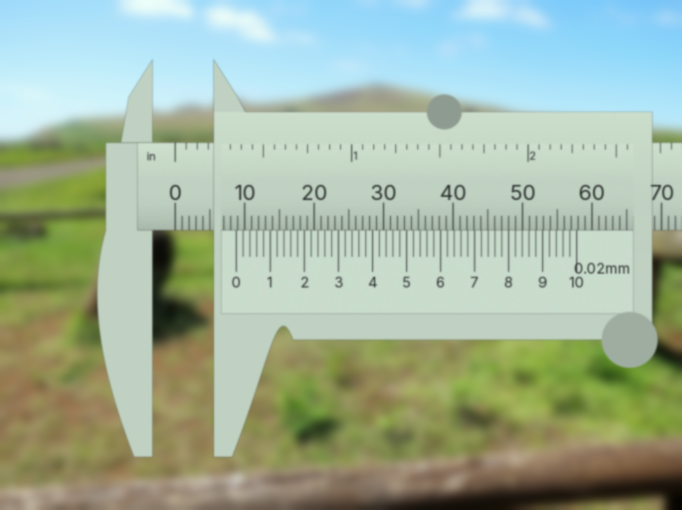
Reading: 8.8 mm
